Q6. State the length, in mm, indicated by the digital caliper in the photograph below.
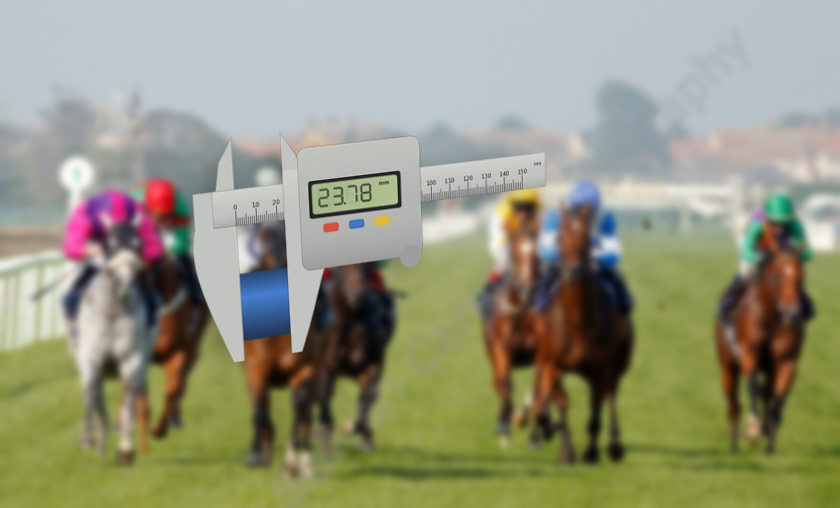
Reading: 23.78 mm
